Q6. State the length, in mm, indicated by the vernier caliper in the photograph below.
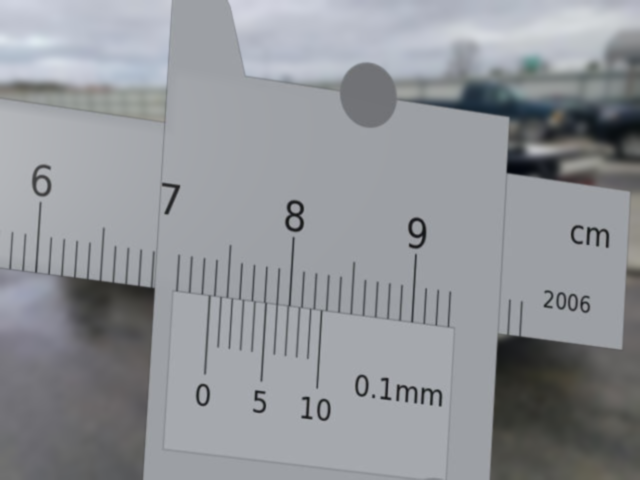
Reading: 73.6 mm
